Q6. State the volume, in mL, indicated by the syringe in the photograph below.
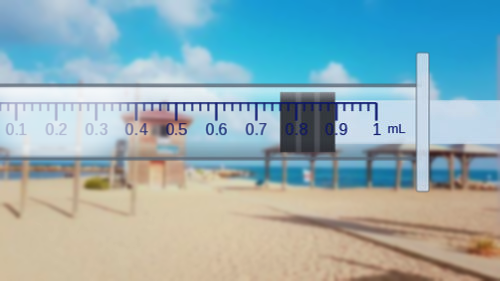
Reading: 0.76 mL
